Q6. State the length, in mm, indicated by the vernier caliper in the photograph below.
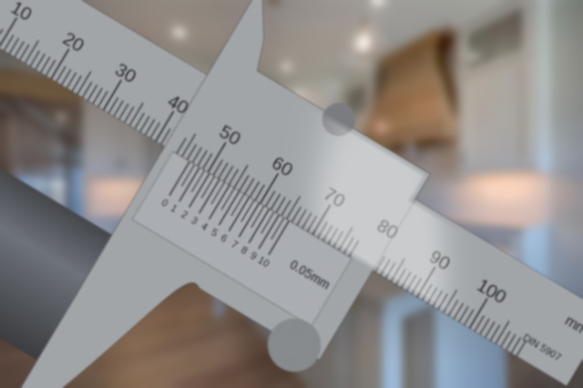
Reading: 46.5 mm
